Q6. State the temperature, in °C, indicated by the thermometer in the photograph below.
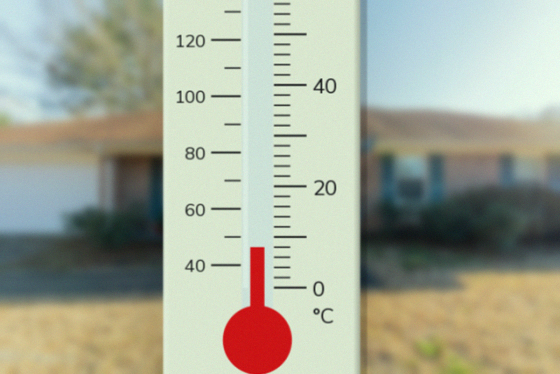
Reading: 8 °C
